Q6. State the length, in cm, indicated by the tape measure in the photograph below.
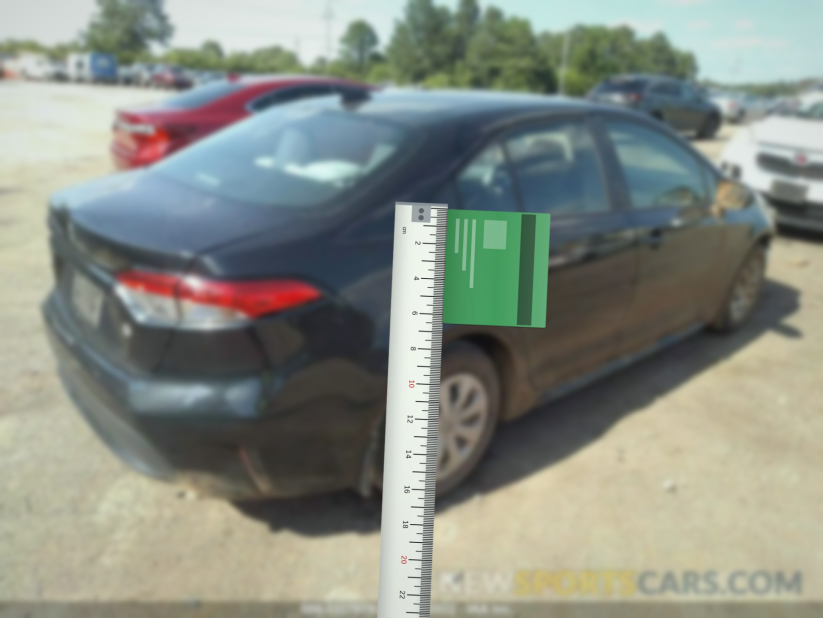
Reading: 6.5 cm
